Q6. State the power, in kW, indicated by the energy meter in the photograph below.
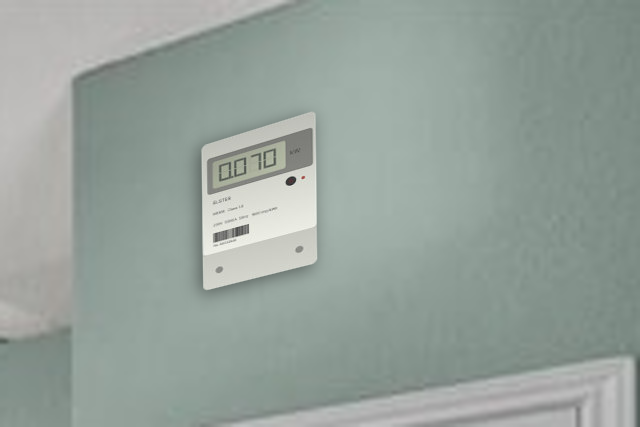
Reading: 0.070 kW
